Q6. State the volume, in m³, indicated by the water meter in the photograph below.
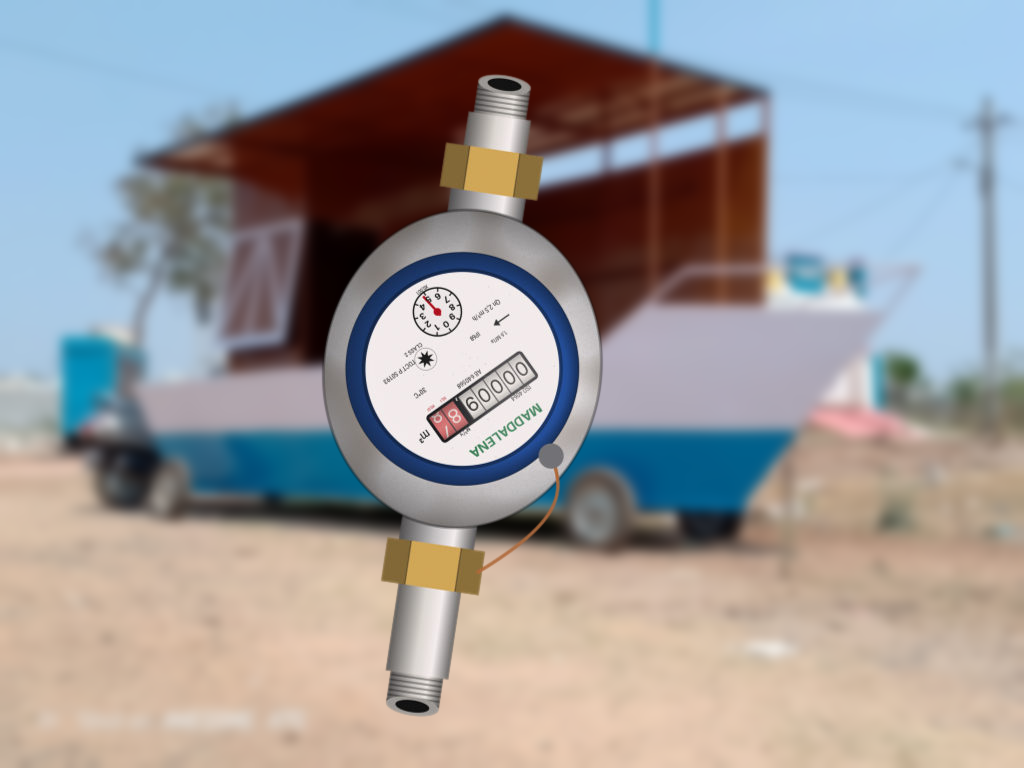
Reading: 9.874 m³
